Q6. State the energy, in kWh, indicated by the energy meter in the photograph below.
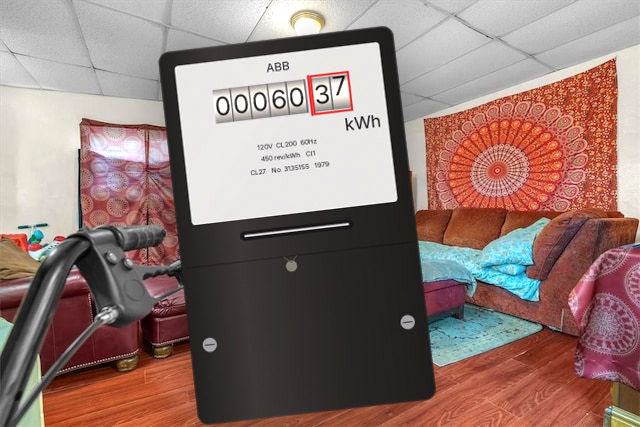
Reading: 60.37 kWh
